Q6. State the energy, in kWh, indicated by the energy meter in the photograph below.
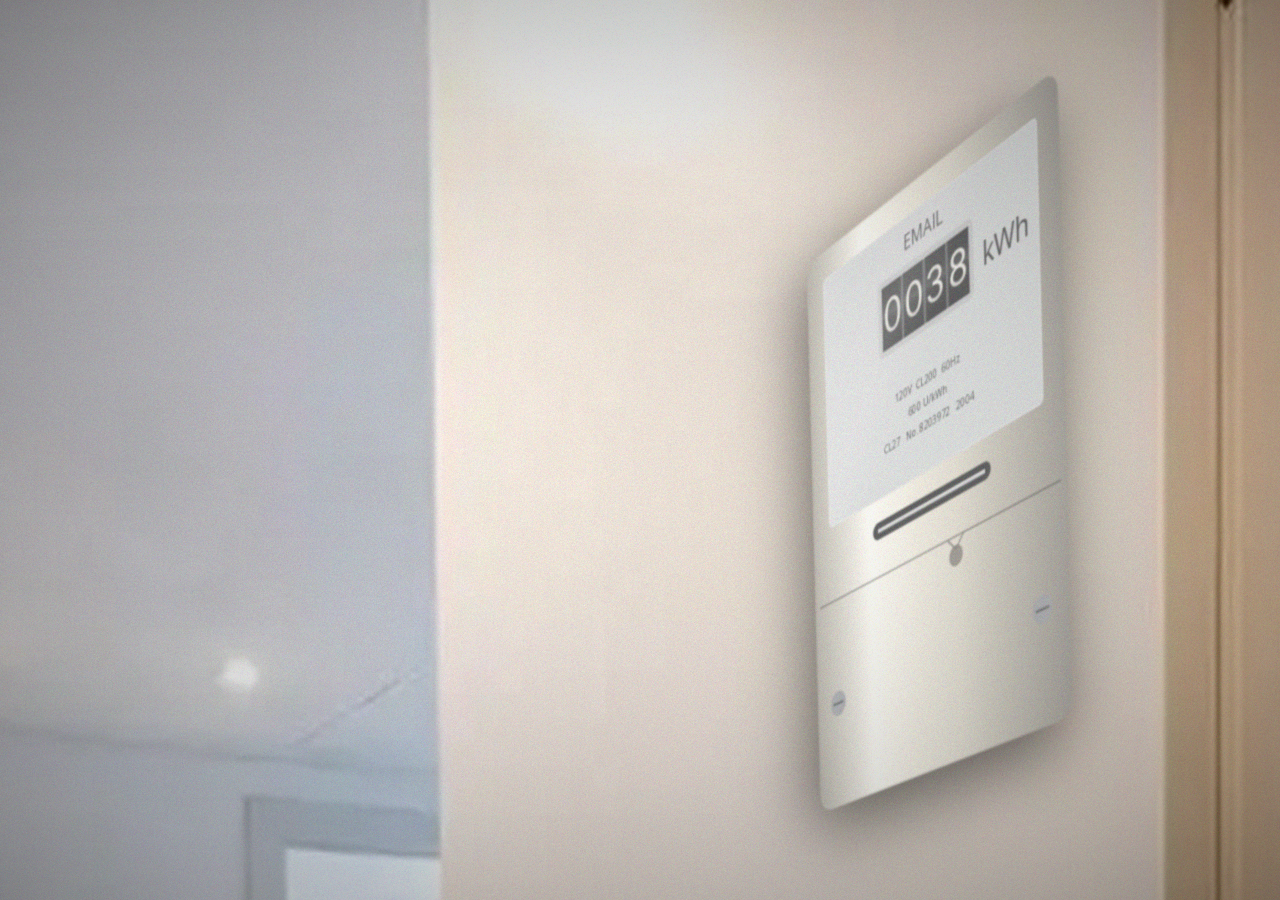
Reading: 38 kWh
